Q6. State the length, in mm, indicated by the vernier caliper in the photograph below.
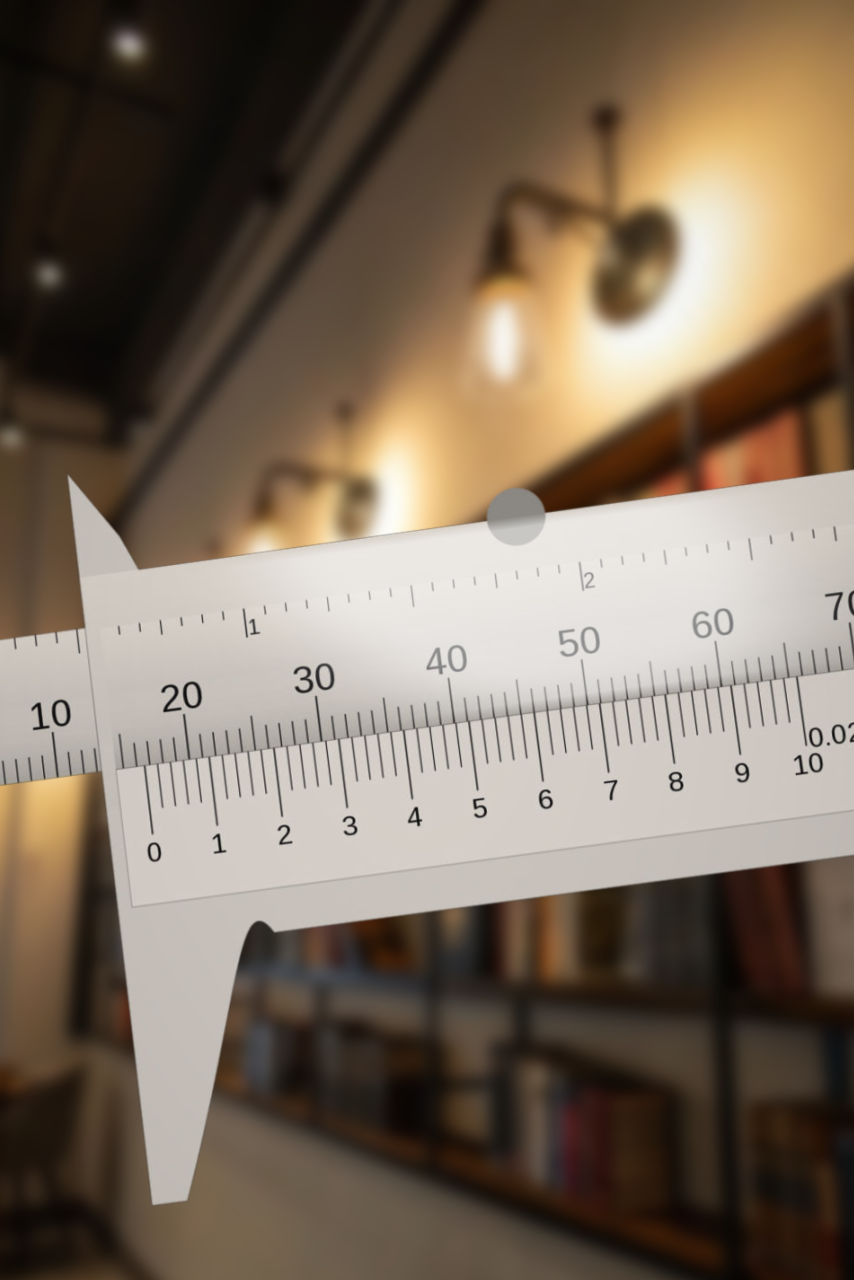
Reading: 16.6 mm
